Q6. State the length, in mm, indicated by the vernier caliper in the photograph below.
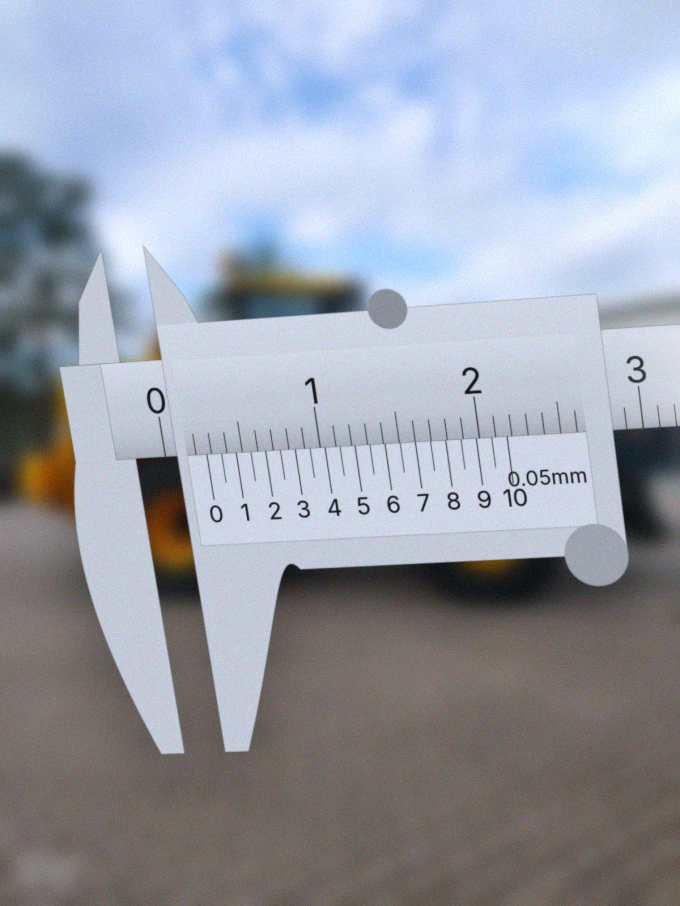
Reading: 2.7 mm
